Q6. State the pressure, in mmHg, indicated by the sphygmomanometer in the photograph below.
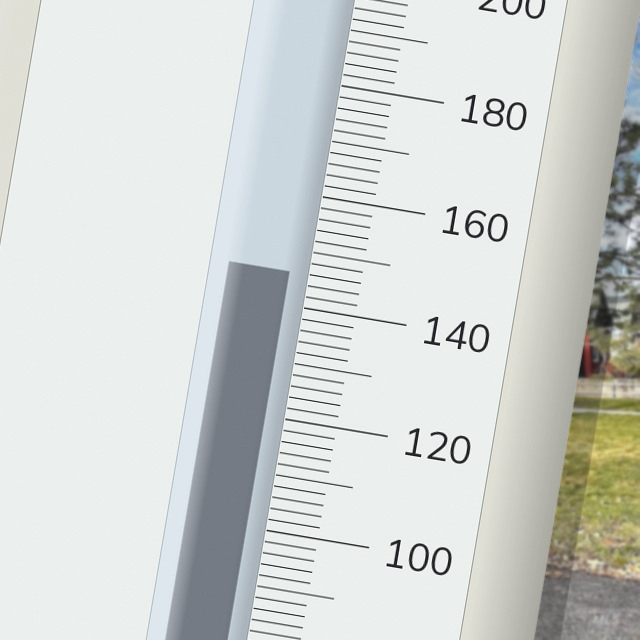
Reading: 146 mmHg
